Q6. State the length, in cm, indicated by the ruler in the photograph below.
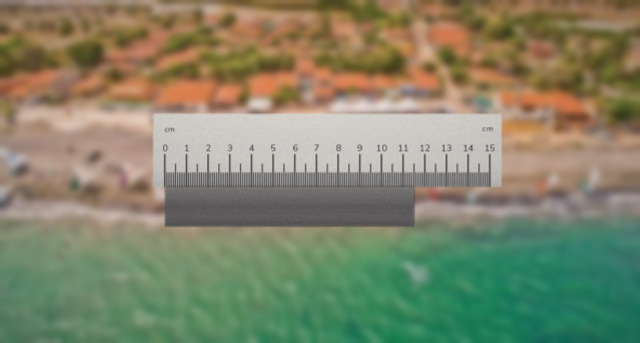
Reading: 11.5 cm
